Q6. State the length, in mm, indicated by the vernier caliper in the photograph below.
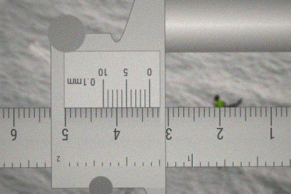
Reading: 33.6 mm
